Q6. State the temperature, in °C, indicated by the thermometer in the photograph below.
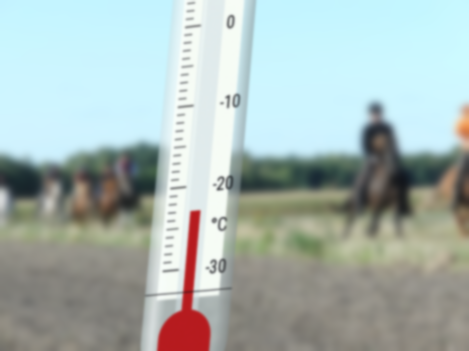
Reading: -23 °C
